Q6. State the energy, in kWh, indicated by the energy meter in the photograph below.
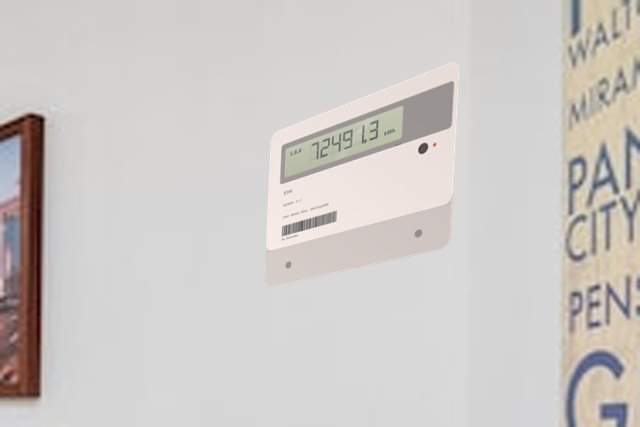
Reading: 72491.3 kWh
